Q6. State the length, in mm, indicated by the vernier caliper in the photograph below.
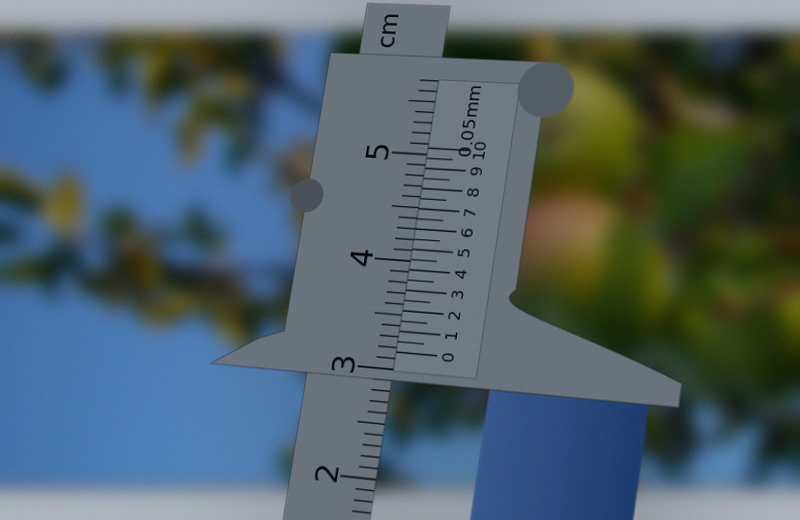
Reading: 31.6 mm
